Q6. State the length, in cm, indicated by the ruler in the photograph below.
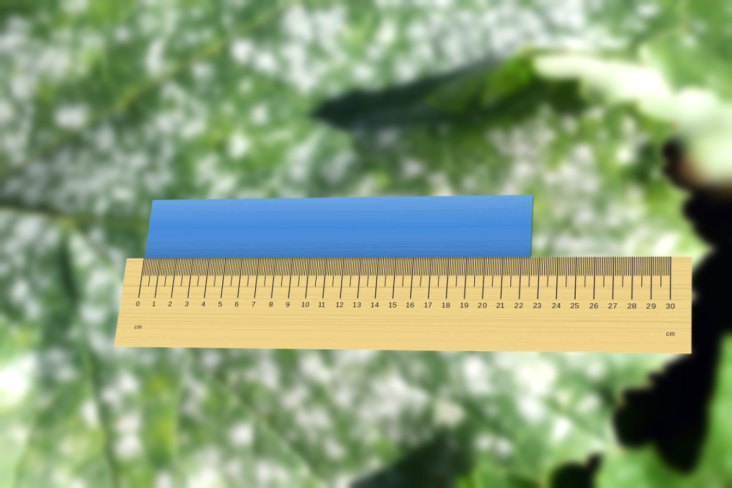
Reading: 22.5 cm
